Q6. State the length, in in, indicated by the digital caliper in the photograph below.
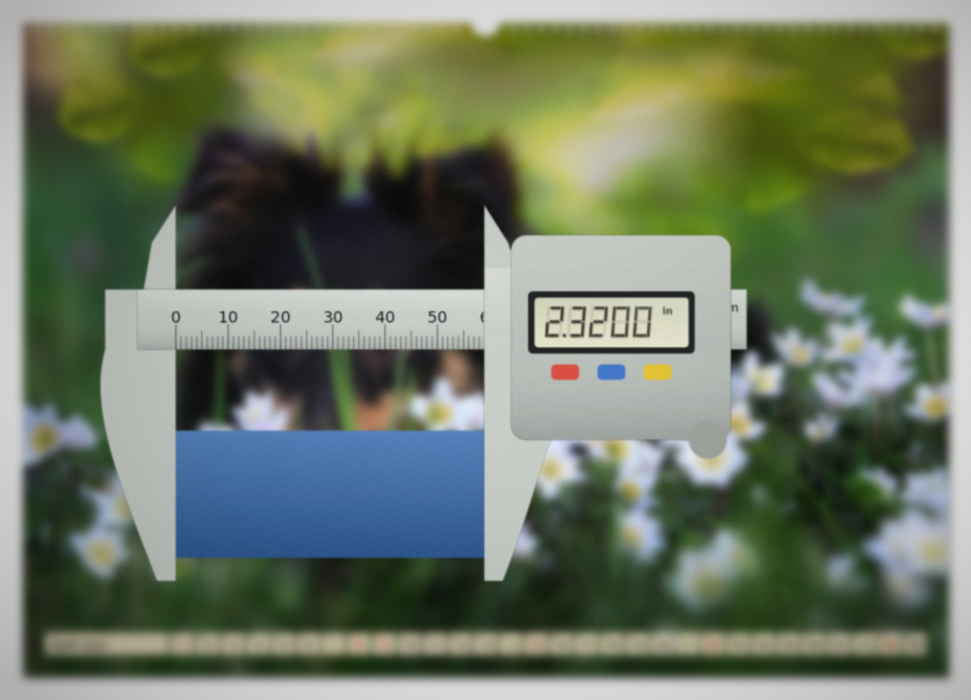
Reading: 2.3200 in
